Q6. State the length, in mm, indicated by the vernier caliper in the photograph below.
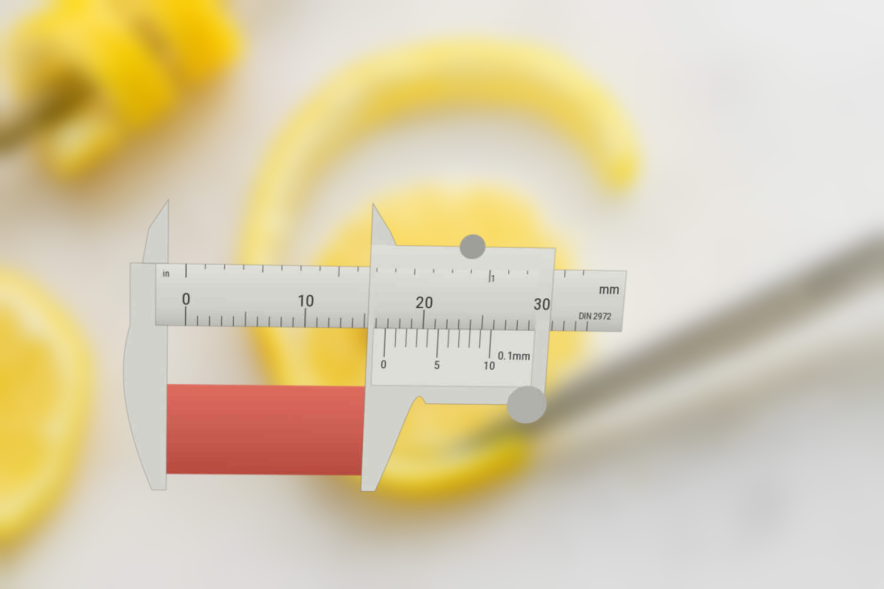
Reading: 16.8 mm
